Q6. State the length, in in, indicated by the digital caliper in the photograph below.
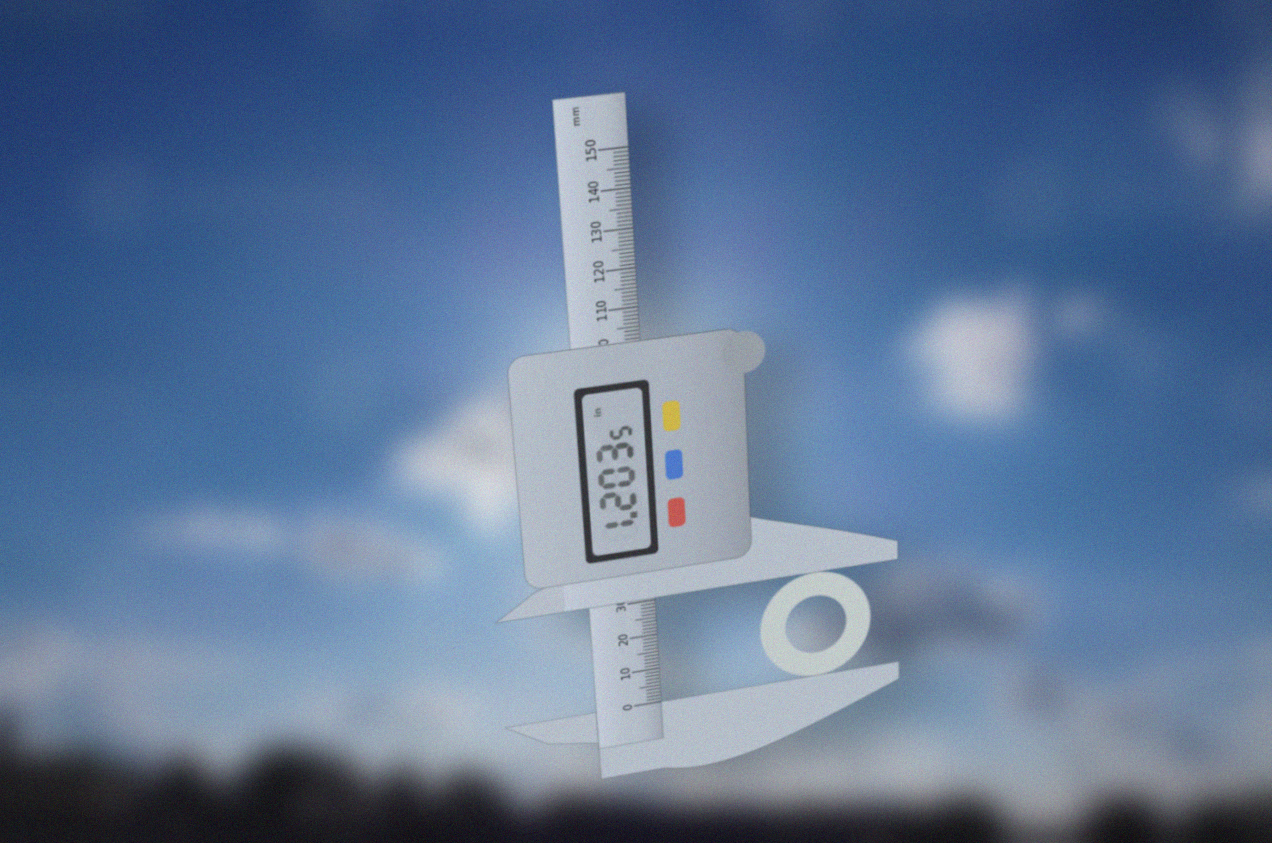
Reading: 1.2035 in
